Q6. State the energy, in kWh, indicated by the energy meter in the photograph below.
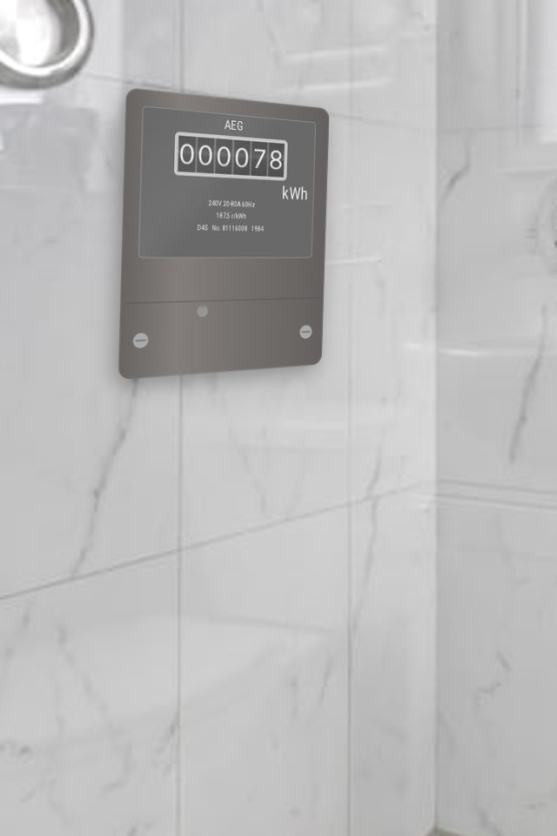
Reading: 78 kWh
